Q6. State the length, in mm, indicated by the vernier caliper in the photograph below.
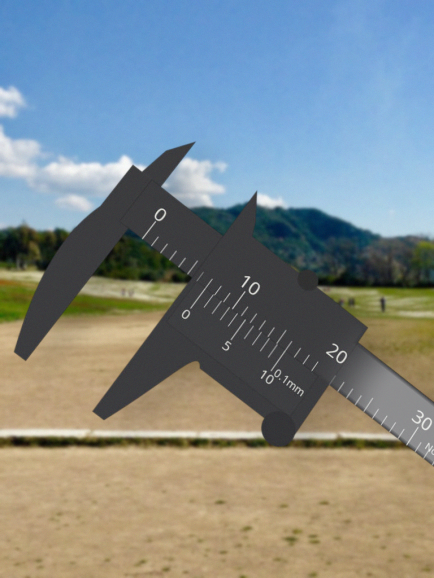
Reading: 7.0 mm
